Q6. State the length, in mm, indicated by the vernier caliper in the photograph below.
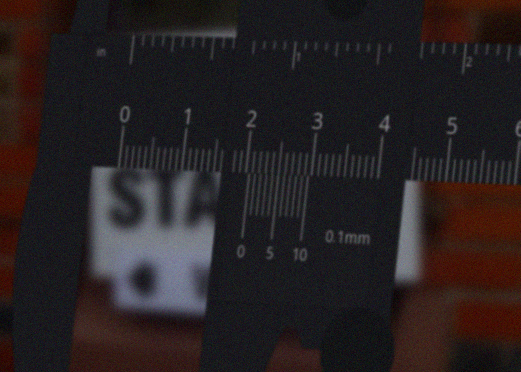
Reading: 20.5 mm
